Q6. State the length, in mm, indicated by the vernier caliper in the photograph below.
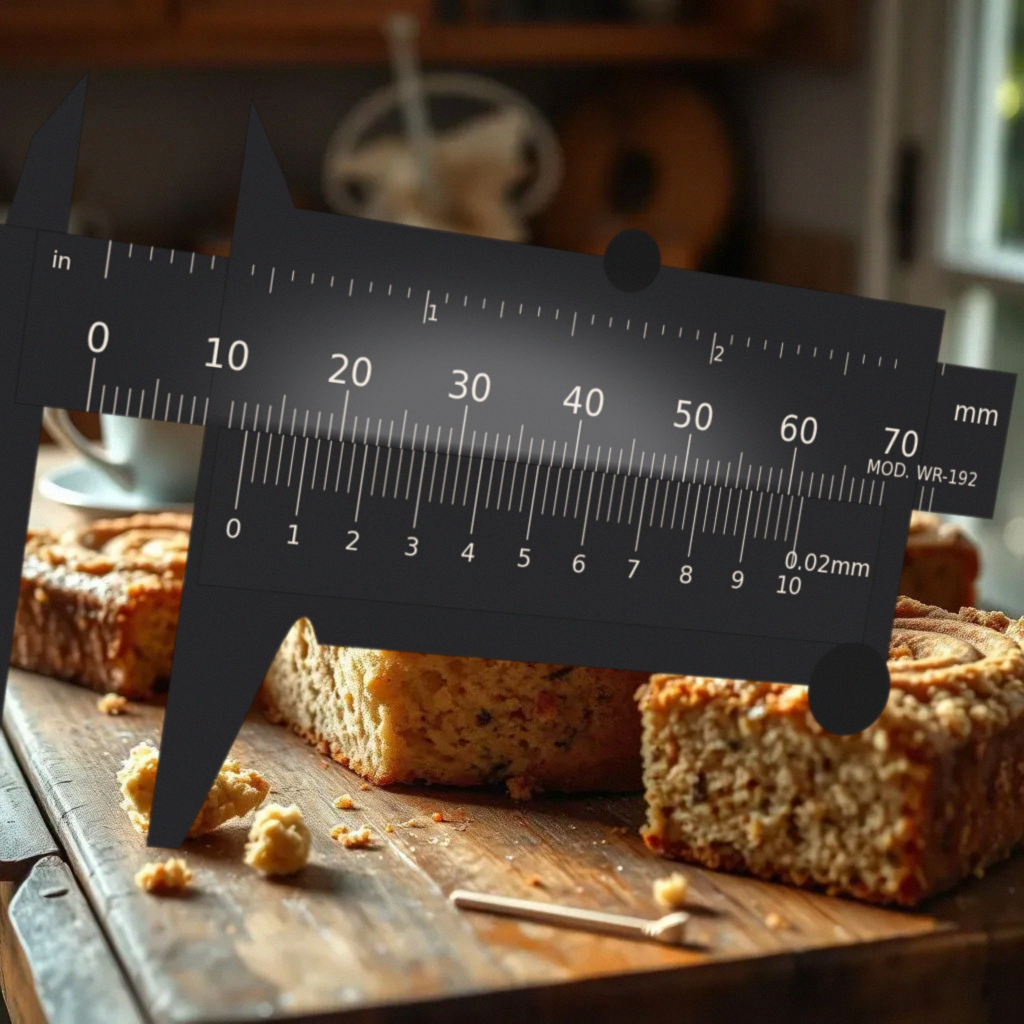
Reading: 12.4 mm
